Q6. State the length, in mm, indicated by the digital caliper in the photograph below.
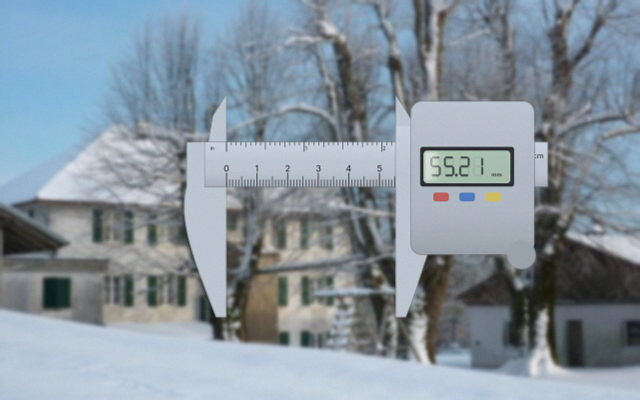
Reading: 55.21 mm
